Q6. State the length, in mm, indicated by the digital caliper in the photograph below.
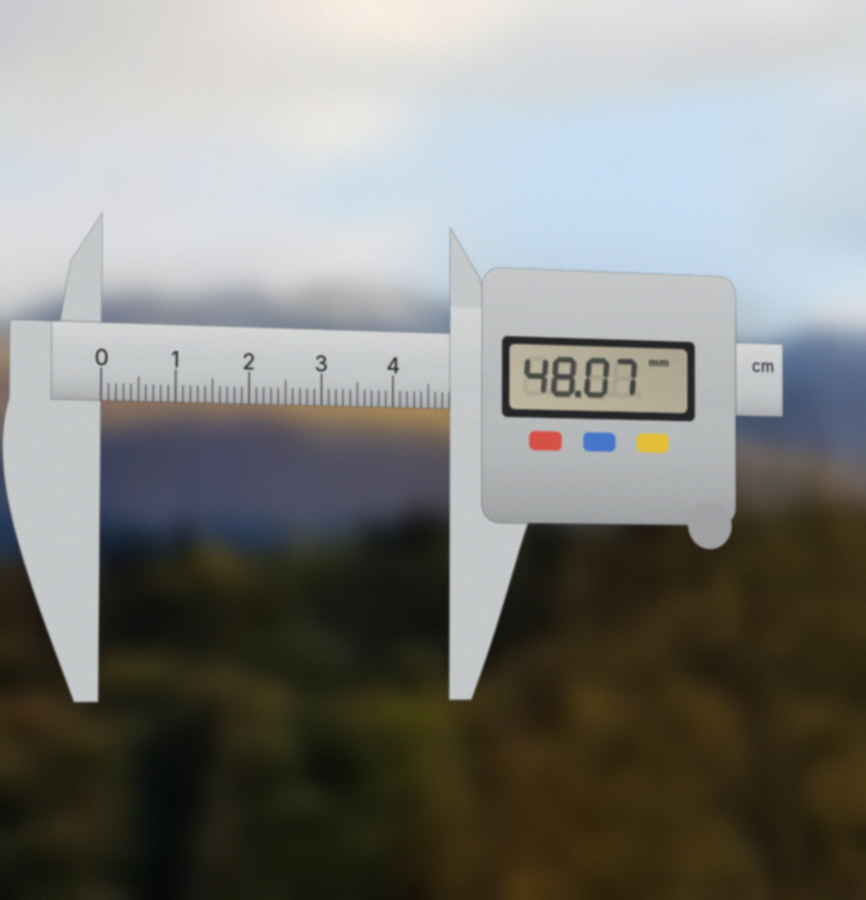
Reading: 48.07 mm
